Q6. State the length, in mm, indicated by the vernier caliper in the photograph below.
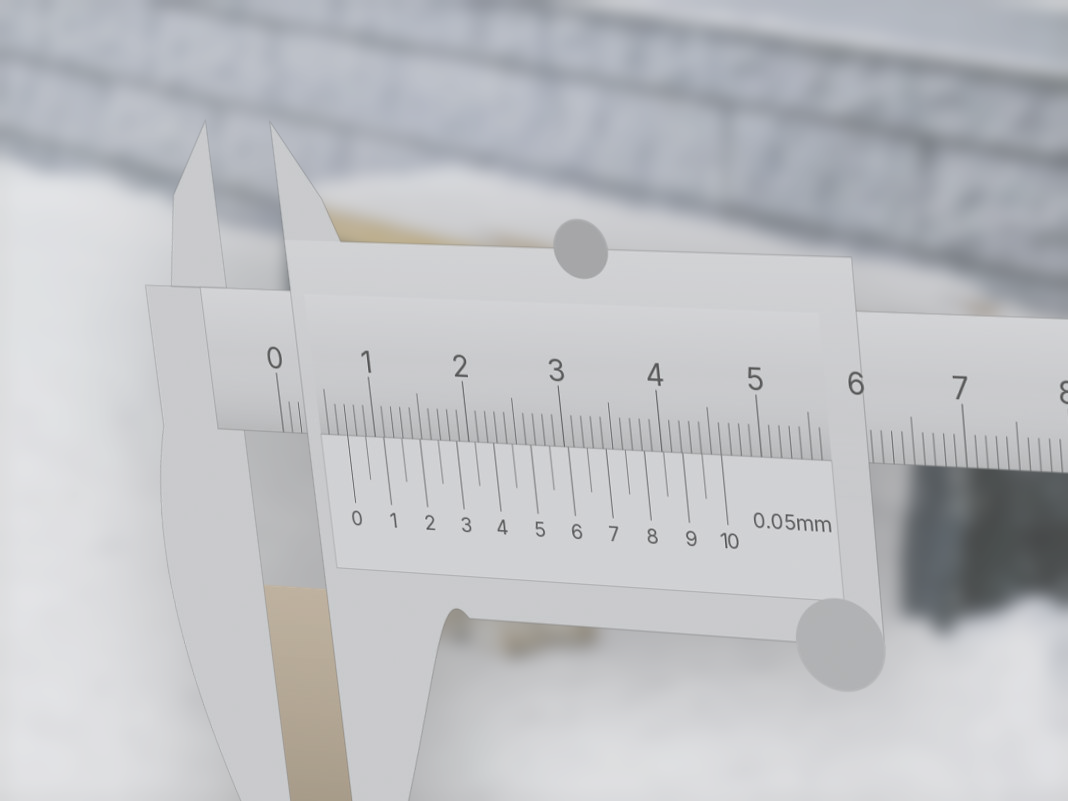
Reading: 7.0 mm
